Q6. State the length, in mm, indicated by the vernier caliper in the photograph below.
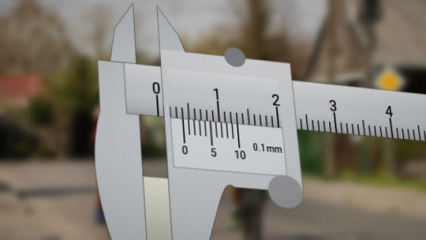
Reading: 4.0 mm
